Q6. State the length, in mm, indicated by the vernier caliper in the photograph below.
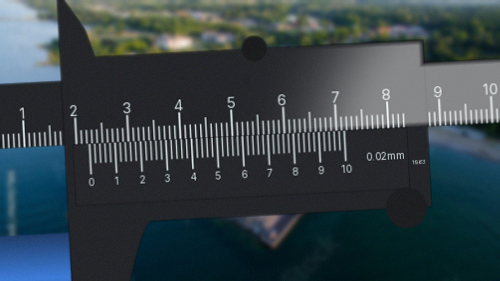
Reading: 22.5 mm
